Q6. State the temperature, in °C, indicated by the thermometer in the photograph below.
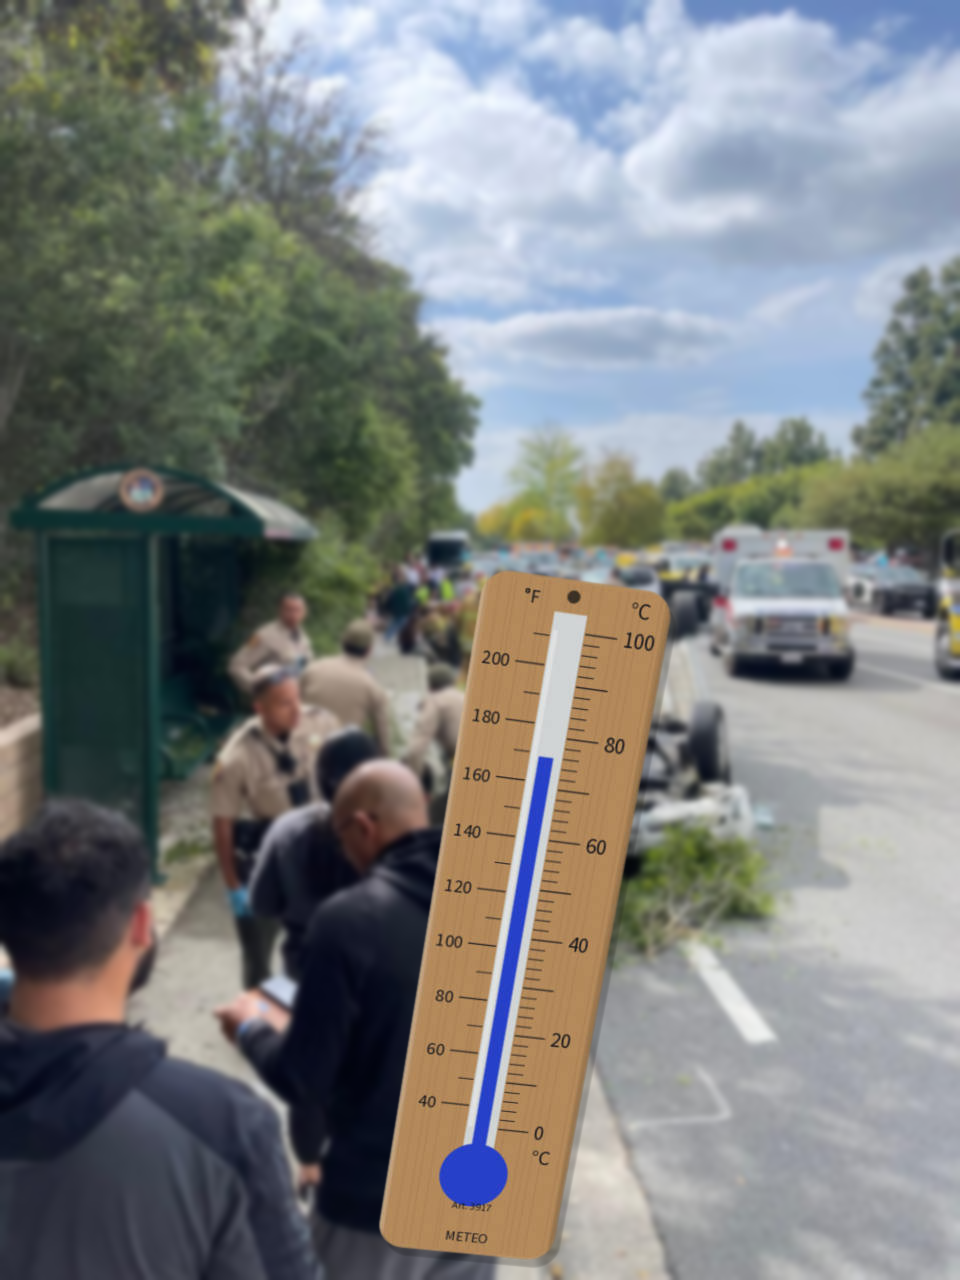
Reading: 76 °C
